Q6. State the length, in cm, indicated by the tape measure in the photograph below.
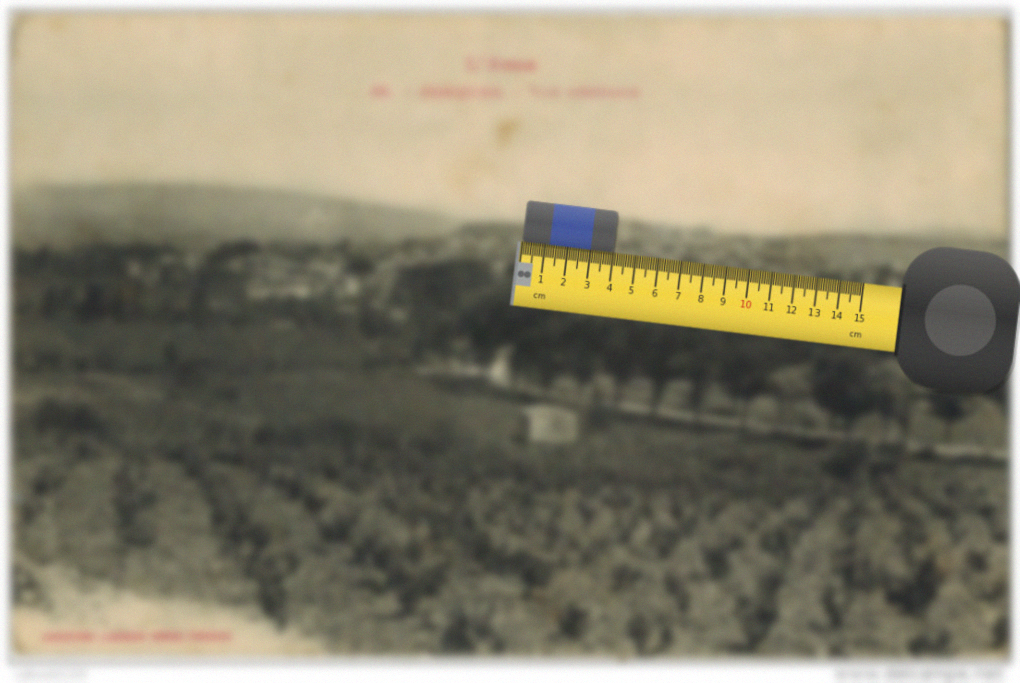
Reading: 4 cm
